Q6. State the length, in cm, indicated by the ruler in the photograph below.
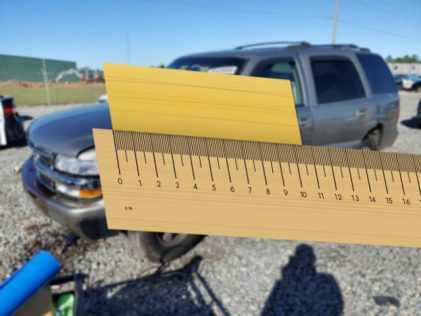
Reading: 10.5 cm
